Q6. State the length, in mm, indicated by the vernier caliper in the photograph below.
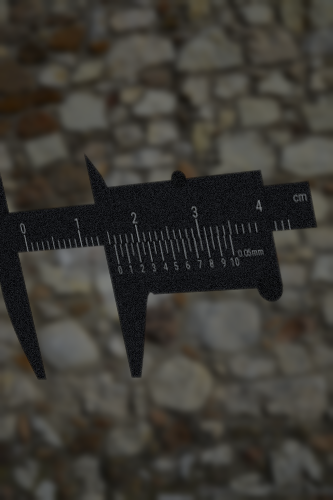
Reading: 15.8 mm
